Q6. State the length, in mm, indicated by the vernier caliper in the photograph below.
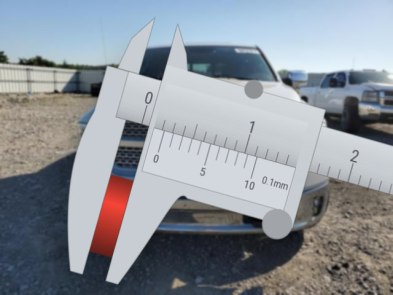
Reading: 2.2 mm
